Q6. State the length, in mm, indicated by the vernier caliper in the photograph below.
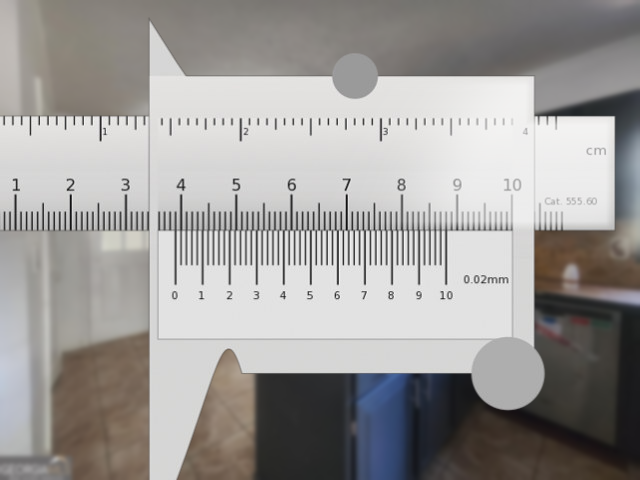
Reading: 39.0 mm
